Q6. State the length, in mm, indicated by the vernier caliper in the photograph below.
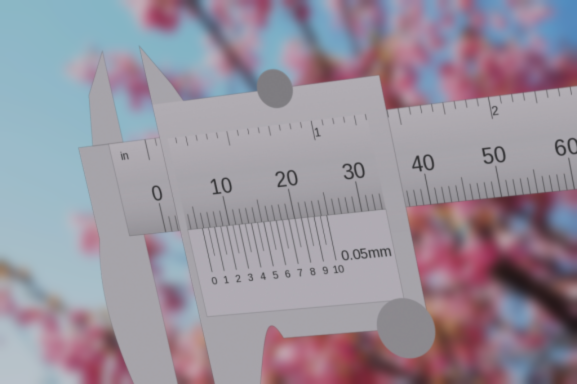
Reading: 5.8 mm
